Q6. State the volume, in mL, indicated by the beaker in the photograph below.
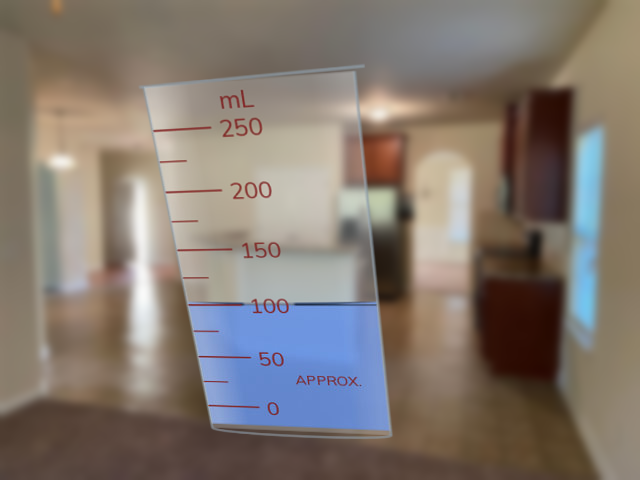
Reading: 100 mL
